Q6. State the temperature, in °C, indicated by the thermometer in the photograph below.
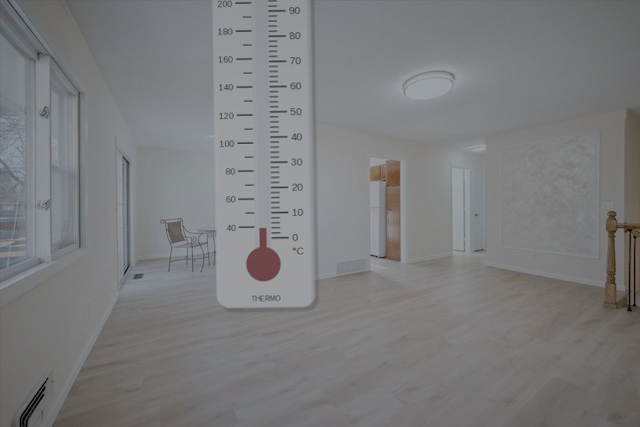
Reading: 4 °C
